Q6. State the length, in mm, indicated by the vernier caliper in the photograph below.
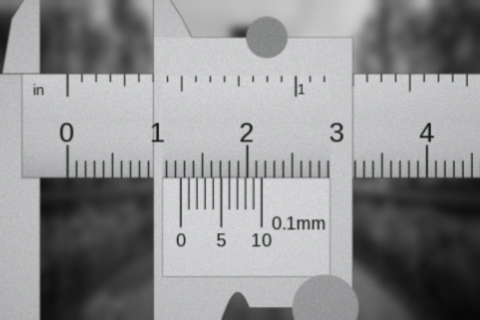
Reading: 12.6 mm
